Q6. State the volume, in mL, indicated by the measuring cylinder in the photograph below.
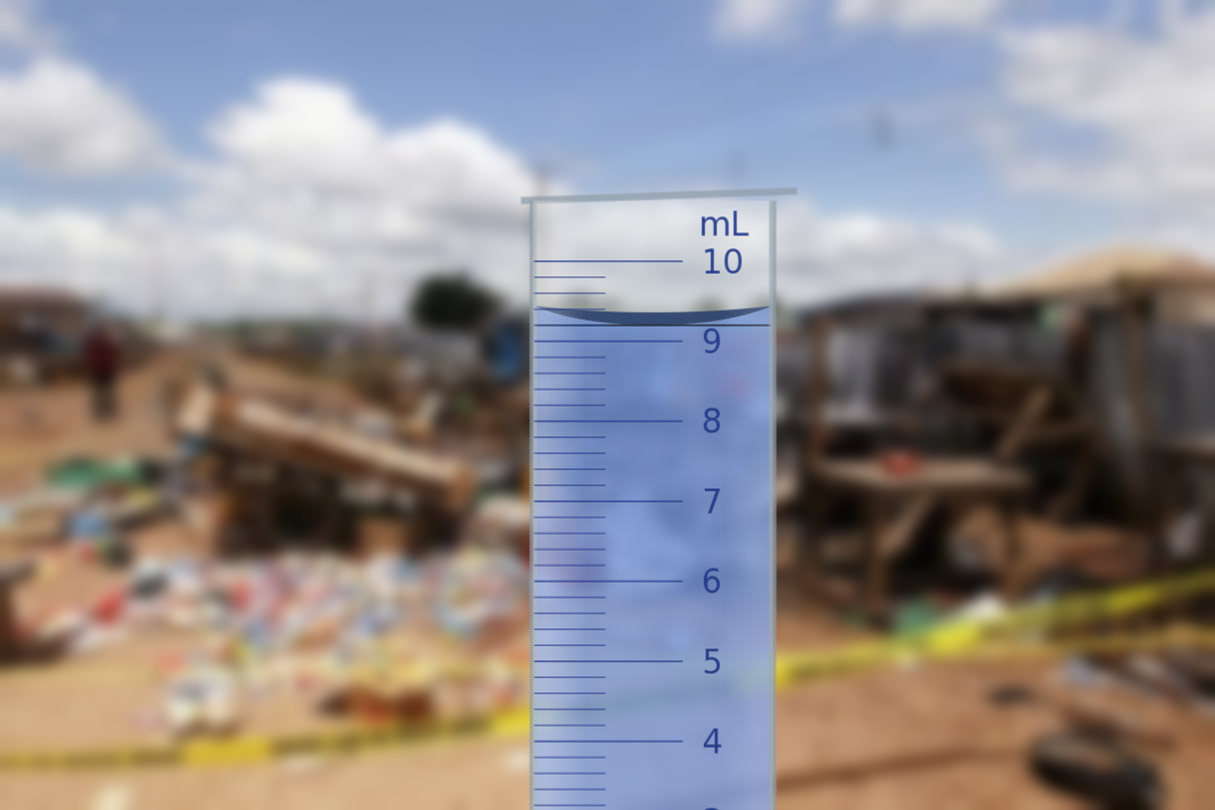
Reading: 9.2 mL
